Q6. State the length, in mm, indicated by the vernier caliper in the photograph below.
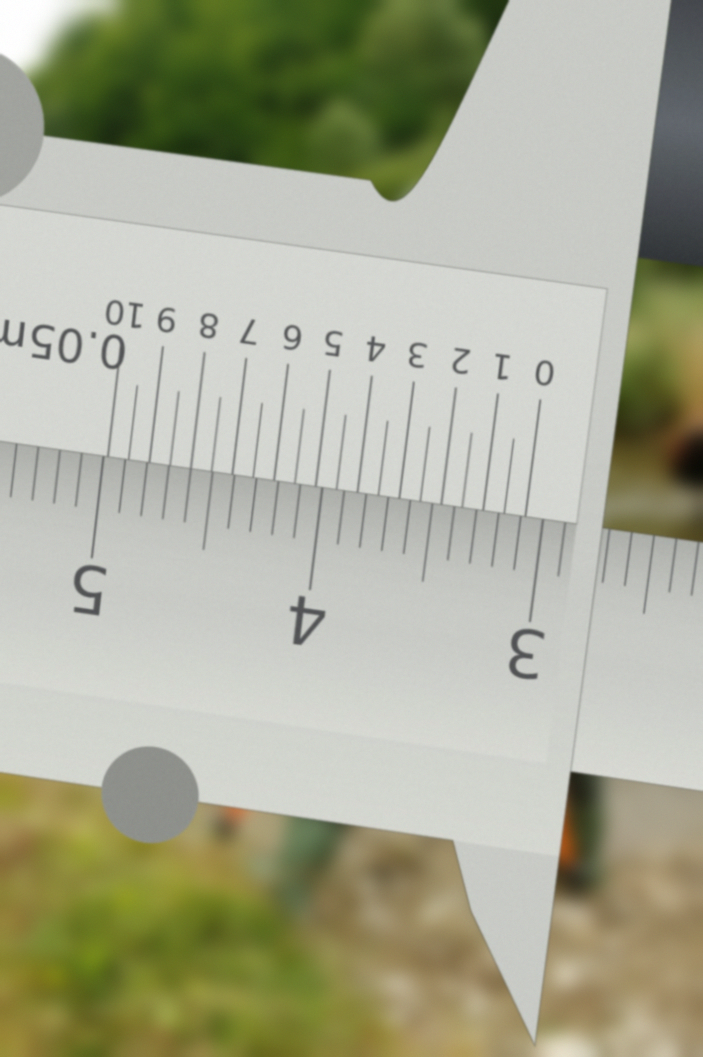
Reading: 30.8 mm
